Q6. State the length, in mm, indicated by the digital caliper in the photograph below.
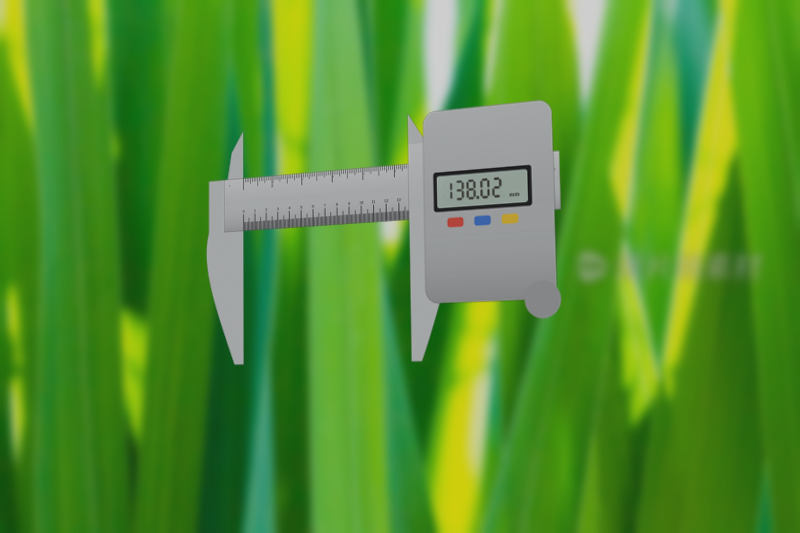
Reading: 138.02 mm
